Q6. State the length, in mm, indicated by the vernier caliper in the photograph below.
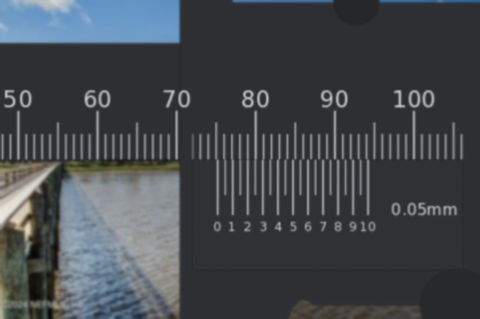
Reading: 75.2 mm
